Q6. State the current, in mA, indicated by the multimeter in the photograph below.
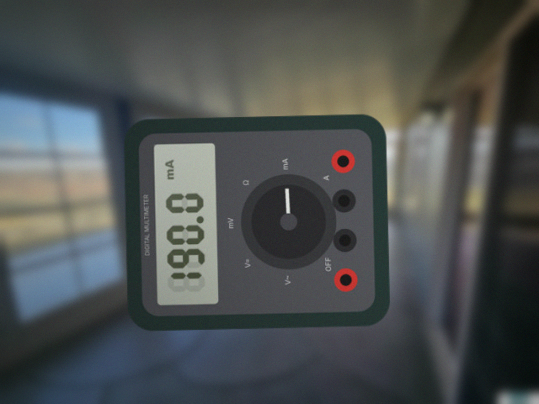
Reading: 190.0 mA
